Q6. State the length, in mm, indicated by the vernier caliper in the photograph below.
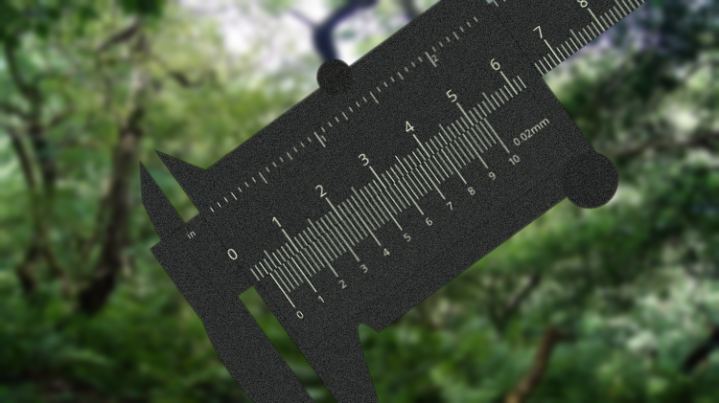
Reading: 3.4 mm
